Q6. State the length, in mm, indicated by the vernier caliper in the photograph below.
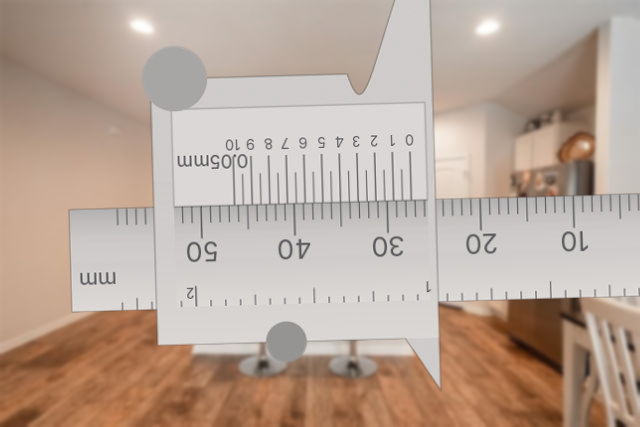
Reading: 27.4 mm
